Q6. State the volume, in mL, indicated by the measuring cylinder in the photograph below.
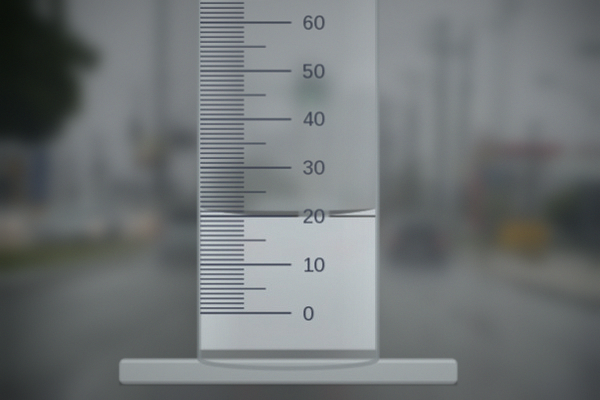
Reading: 20 mL
